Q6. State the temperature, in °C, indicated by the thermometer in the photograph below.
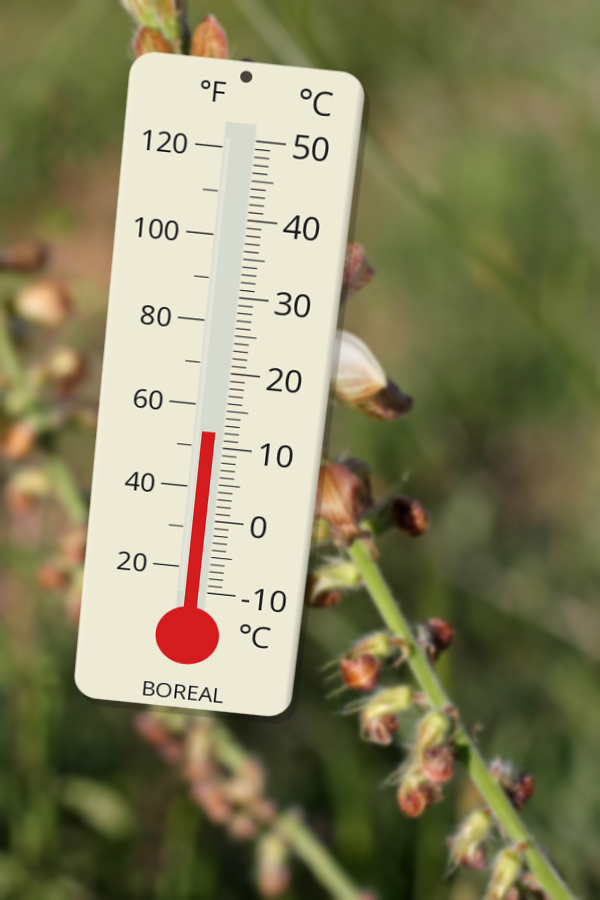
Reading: 12 °C
